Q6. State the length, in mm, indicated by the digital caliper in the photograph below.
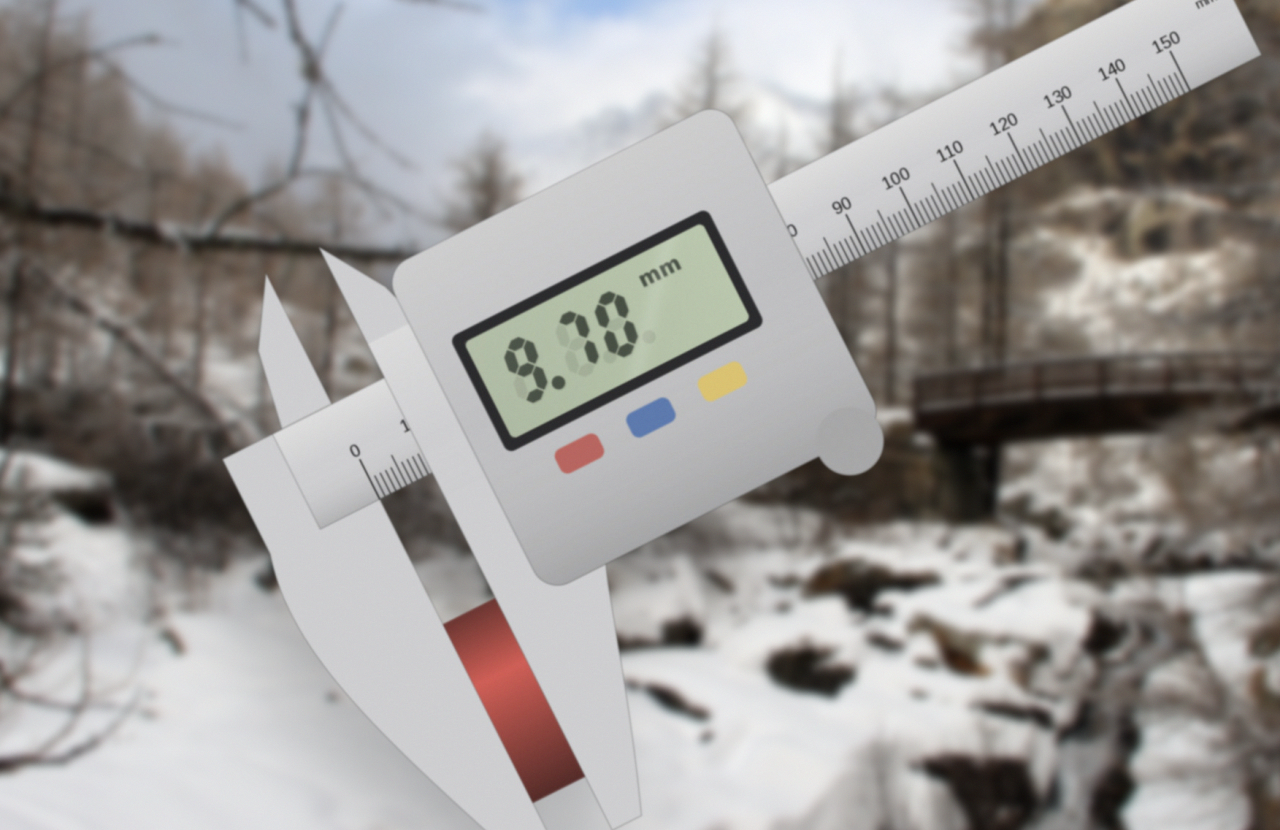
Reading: 9.70 mm
